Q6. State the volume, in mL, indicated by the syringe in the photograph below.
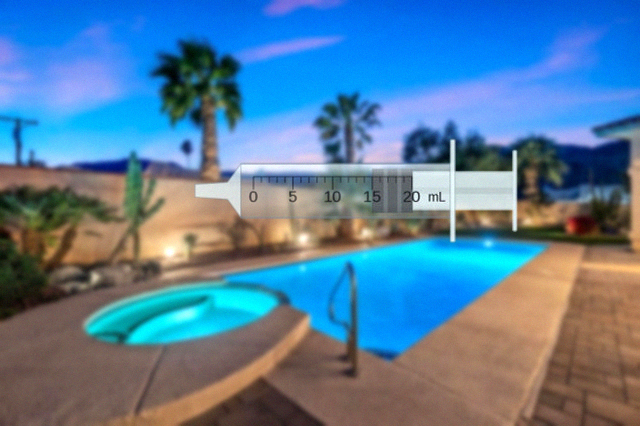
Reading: 15 mL
